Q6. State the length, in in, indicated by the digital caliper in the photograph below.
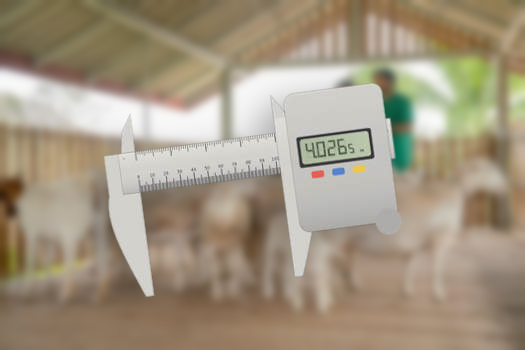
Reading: 4.0265 in
